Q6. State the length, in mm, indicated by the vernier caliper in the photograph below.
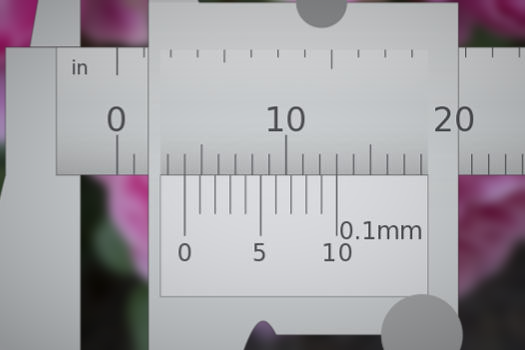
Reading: 4.0 mm
